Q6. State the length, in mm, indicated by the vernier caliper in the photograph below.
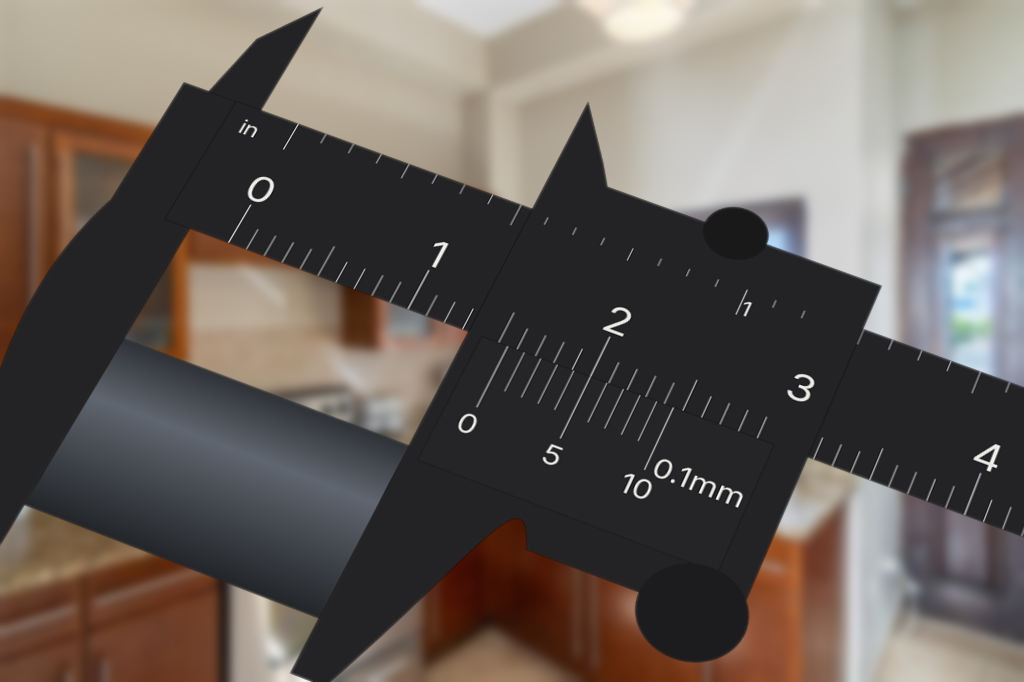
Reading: 15.5 mm
